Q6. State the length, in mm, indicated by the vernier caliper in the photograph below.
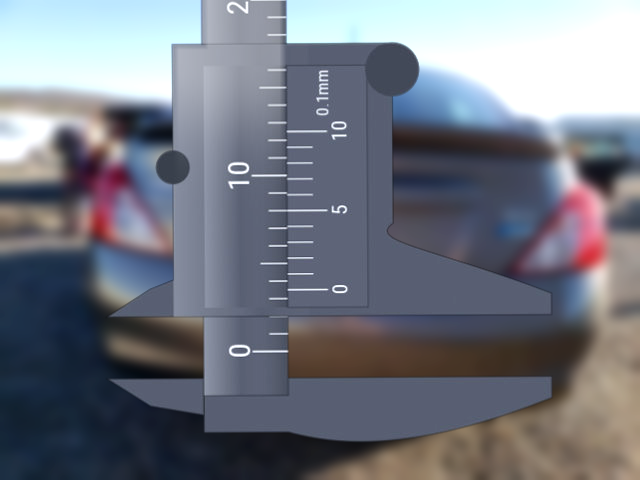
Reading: 3.5 mm
